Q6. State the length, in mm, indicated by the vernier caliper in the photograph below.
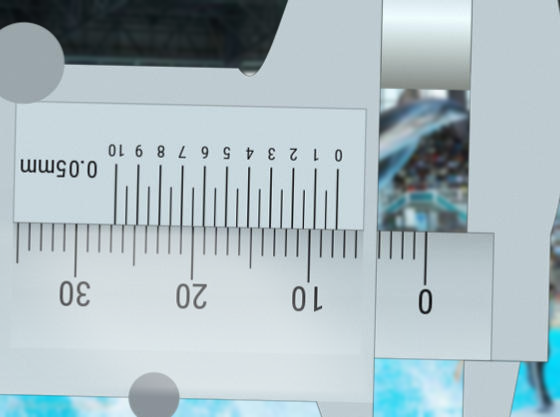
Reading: 7.7 mm
